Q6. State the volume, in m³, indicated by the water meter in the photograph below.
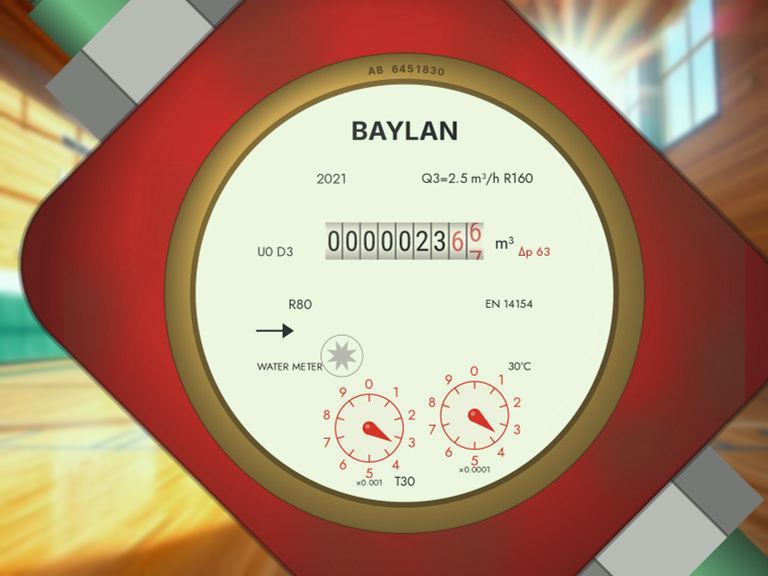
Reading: 23.6633 m³
